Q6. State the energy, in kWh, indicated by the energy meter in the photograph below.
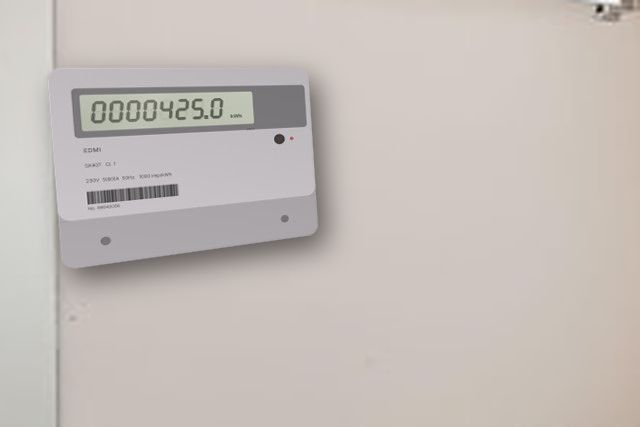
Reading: 425.0 kWh
